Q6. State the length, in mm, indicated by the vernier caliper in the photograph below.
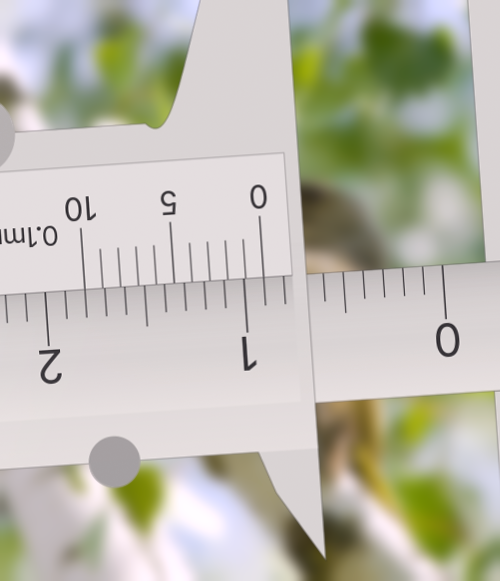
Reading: 9.0 mm
